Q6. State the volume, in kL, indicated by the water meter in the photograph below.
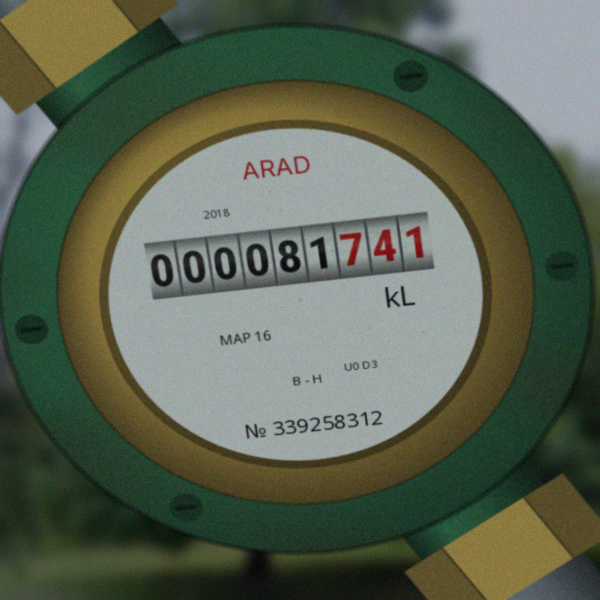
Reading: 81.741 kL
